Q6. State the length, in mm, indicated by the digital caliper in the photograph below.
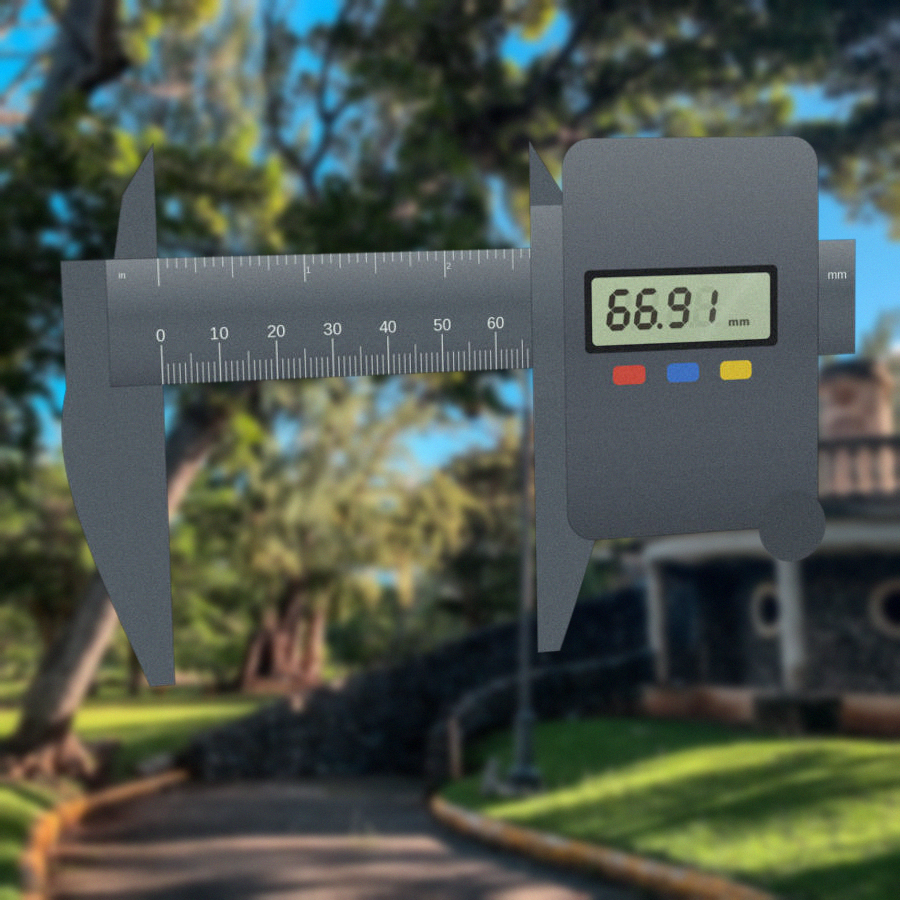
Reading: 66.91 mm
